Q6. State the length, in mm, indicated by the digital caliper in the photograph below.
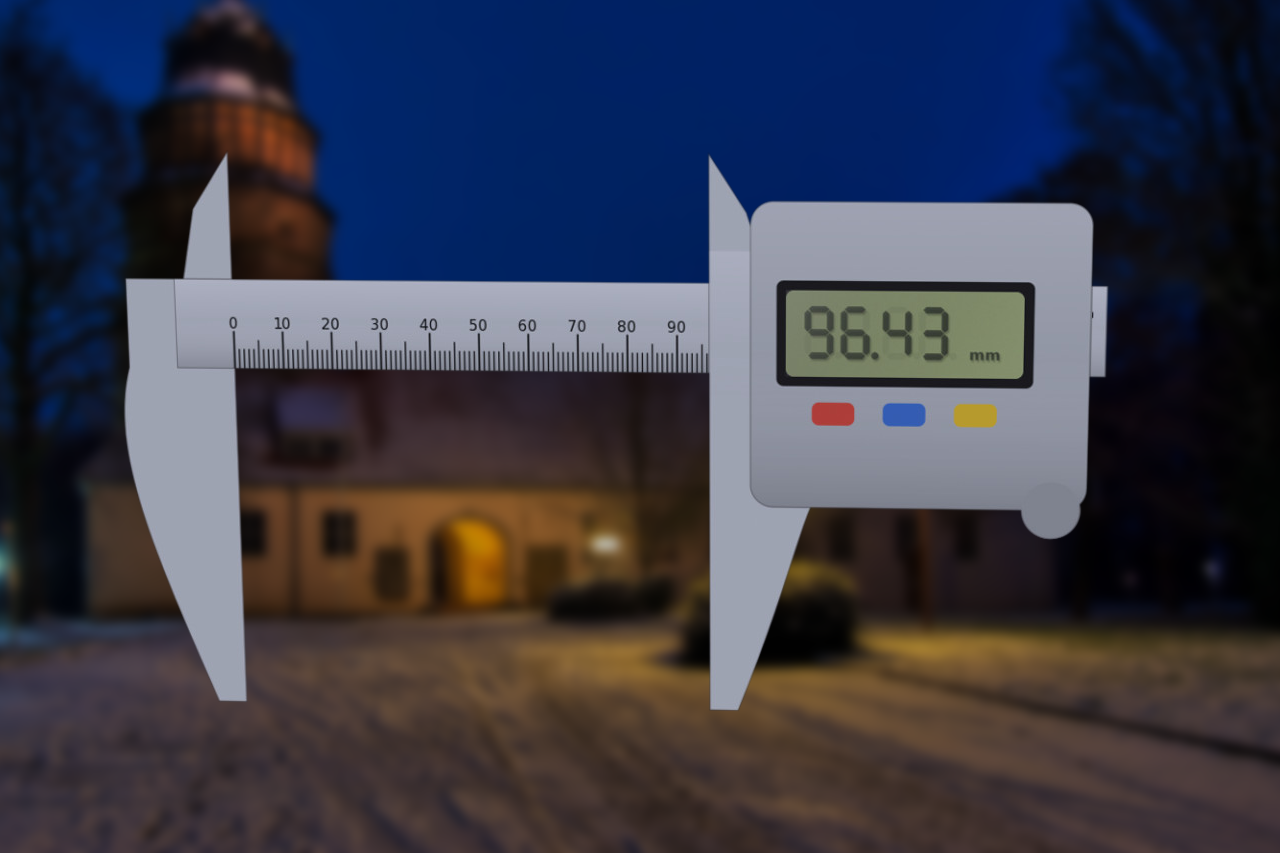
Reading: 96.43 mm
